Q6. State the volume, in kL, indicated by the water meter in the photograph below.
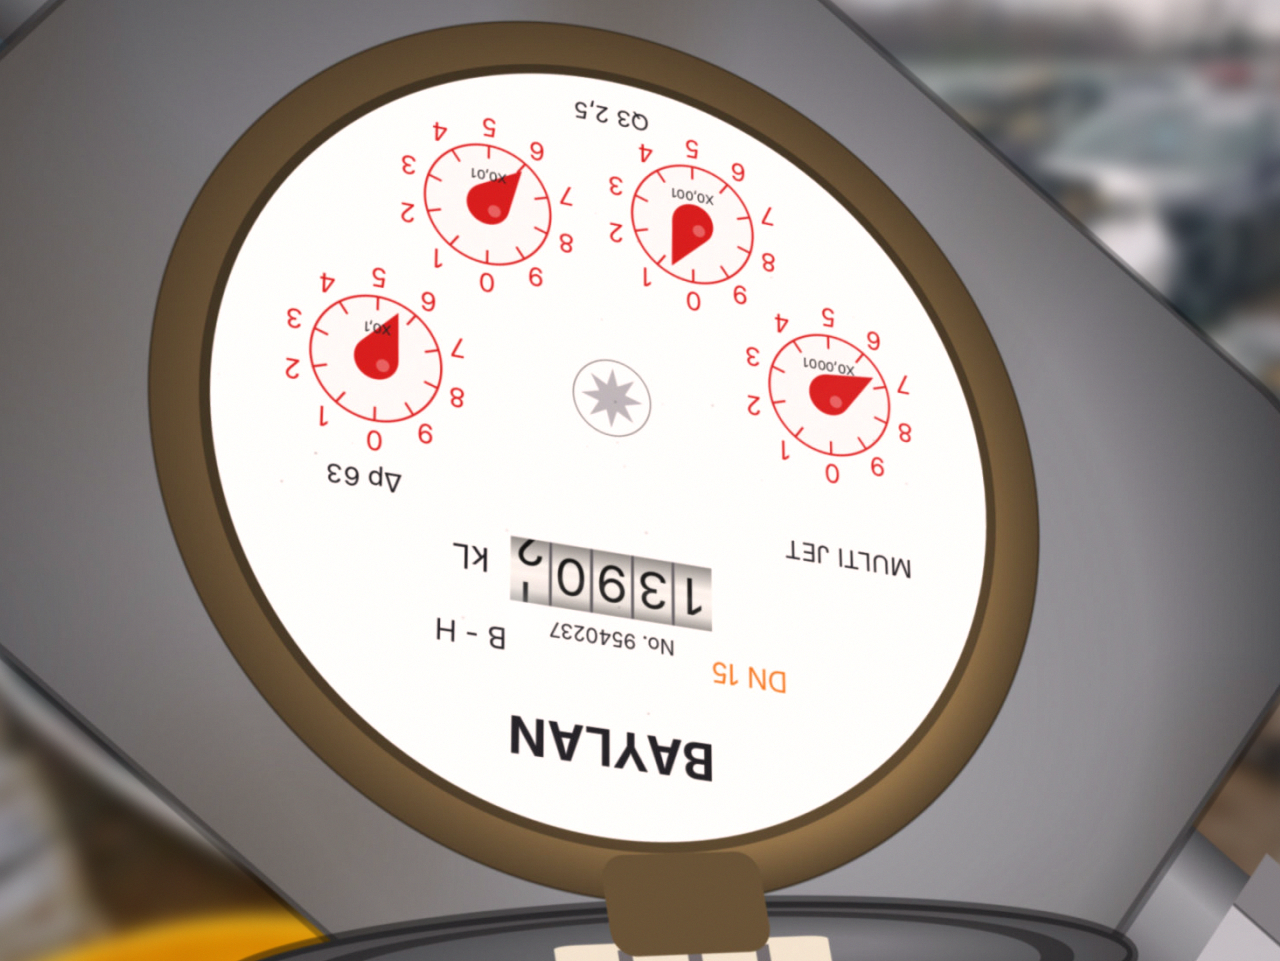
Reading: 13901.5606 kL
